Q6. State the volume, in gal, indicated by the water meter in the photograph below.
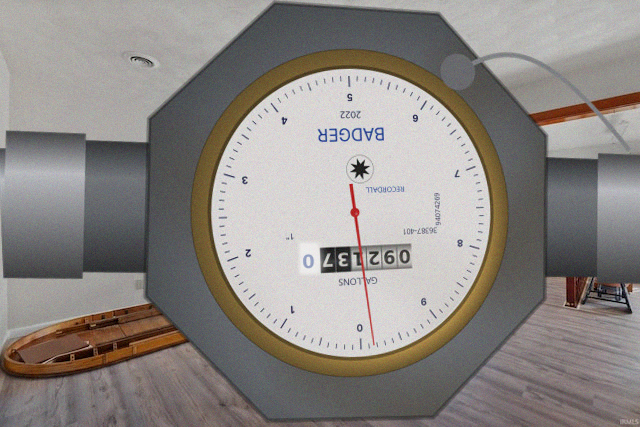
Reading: 921369.8 gal
